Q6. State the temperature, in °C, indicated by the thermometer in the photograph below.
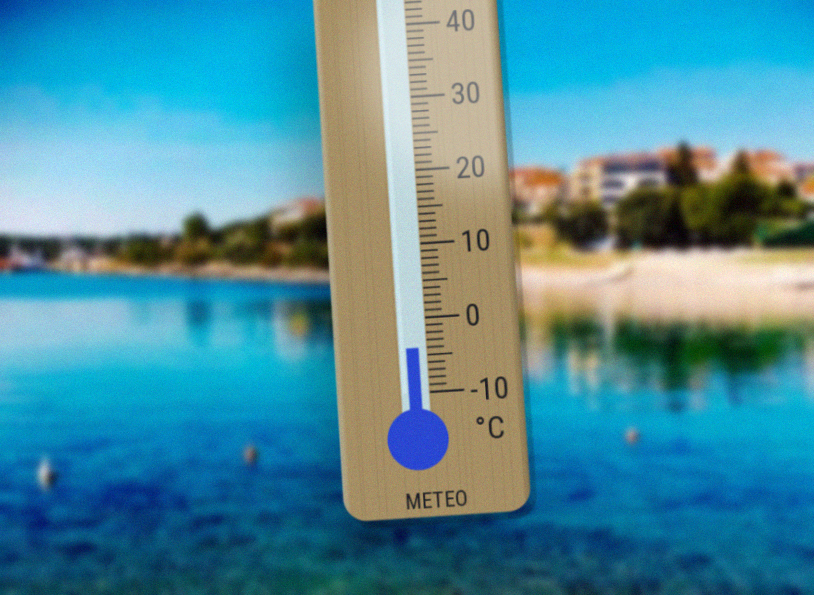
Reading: -4 °C
